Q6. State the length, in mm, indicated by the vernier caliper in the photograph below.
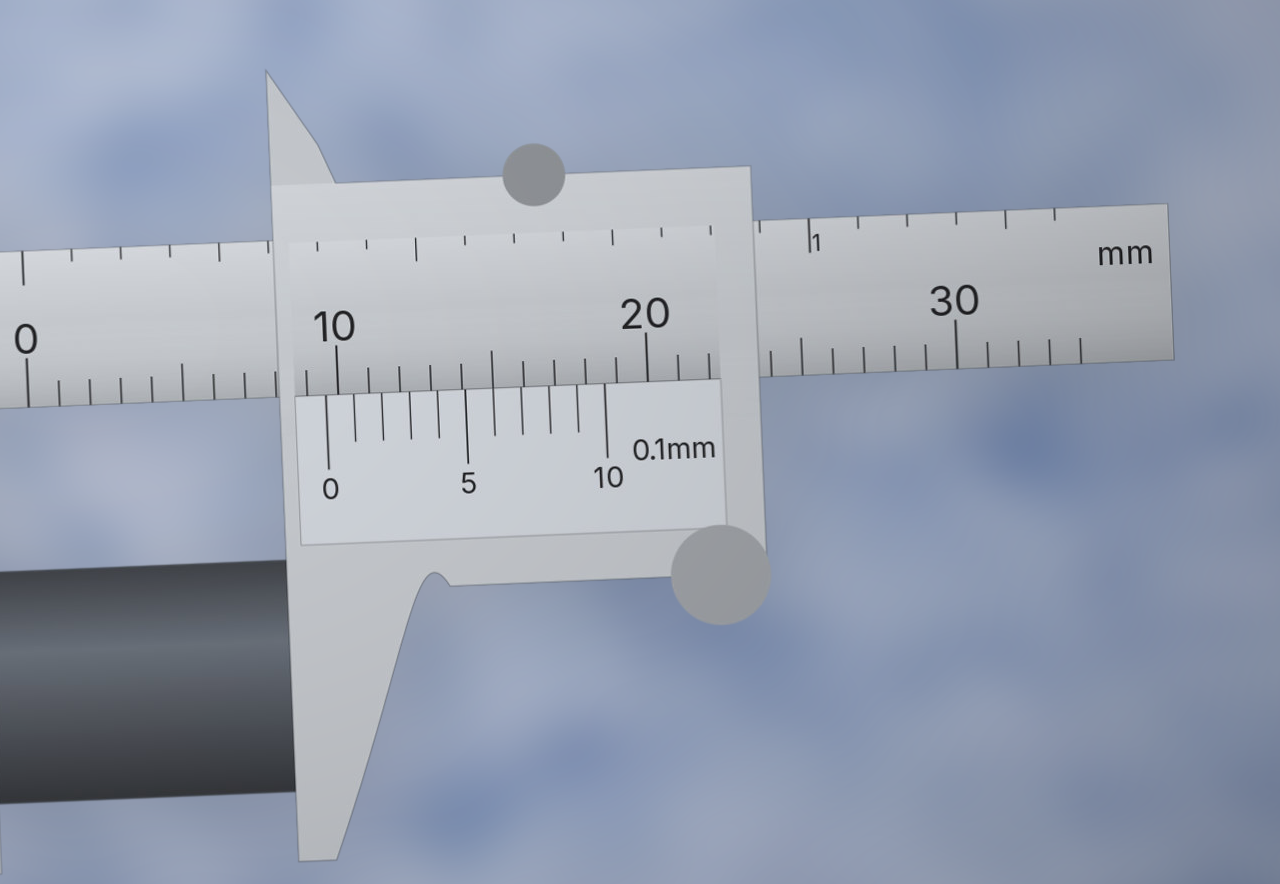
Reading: 9.6 mm
